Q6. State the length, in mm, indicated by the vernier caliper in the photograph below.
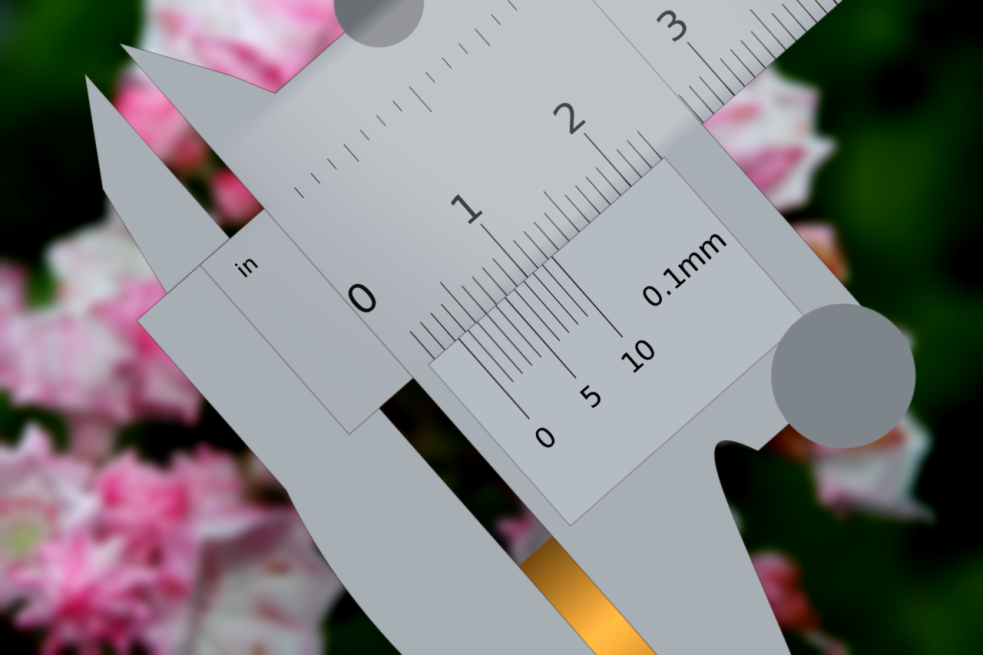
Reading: 3.3 mm
